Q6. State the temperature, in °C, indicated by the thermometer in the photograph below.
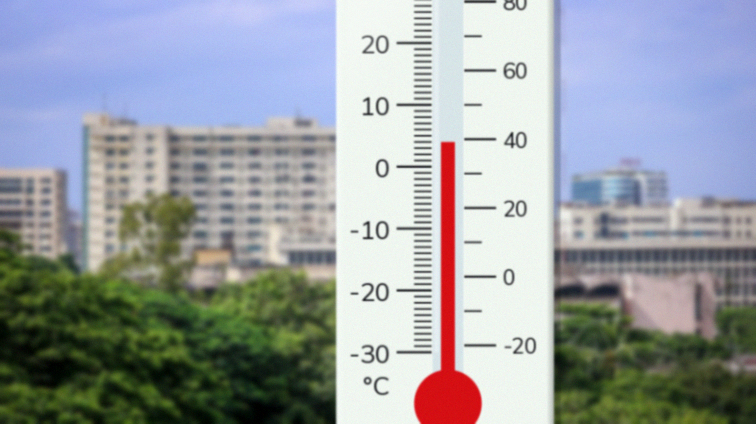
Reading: 4 °C
